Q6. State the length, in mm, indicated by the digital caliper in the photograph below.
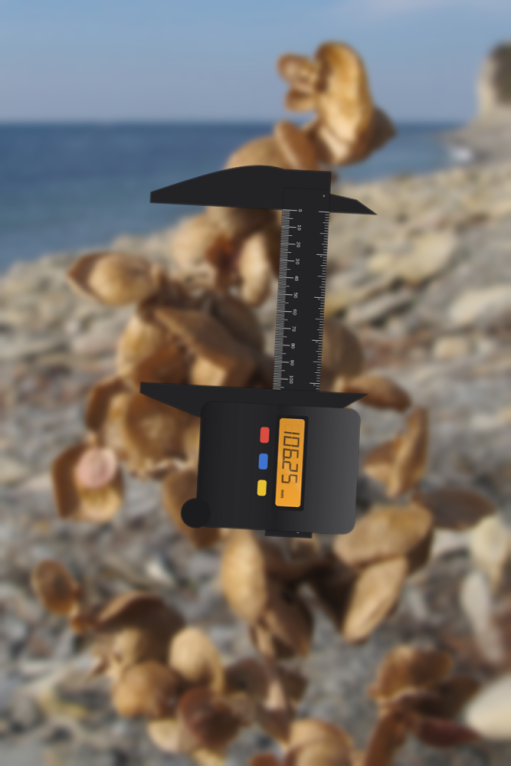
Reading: 106.25 mm
